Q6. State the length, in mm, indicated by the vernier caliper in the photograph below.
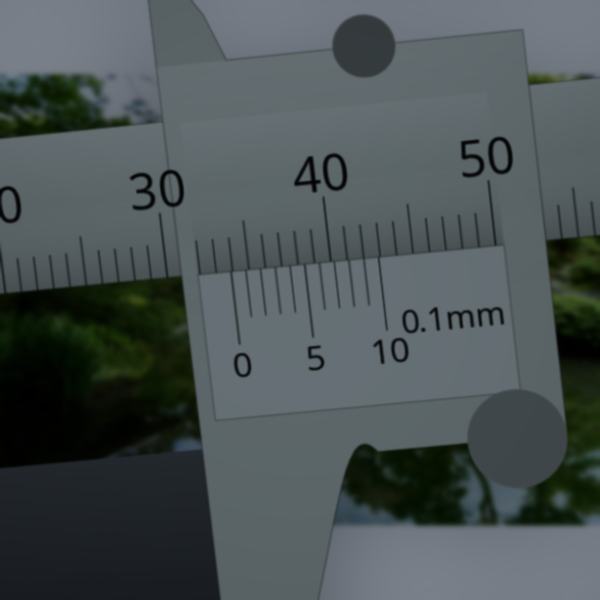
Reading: 33.9 mm
